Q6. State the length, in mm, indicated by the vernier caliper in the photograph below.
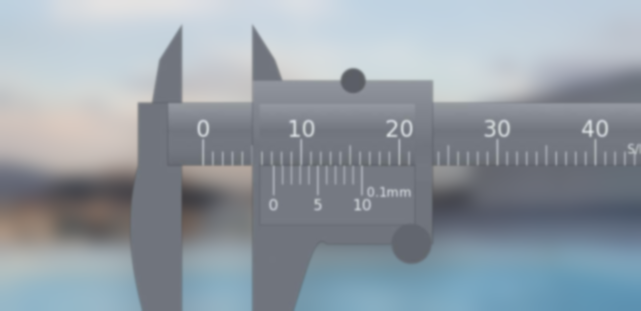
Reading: 7.2 mm
